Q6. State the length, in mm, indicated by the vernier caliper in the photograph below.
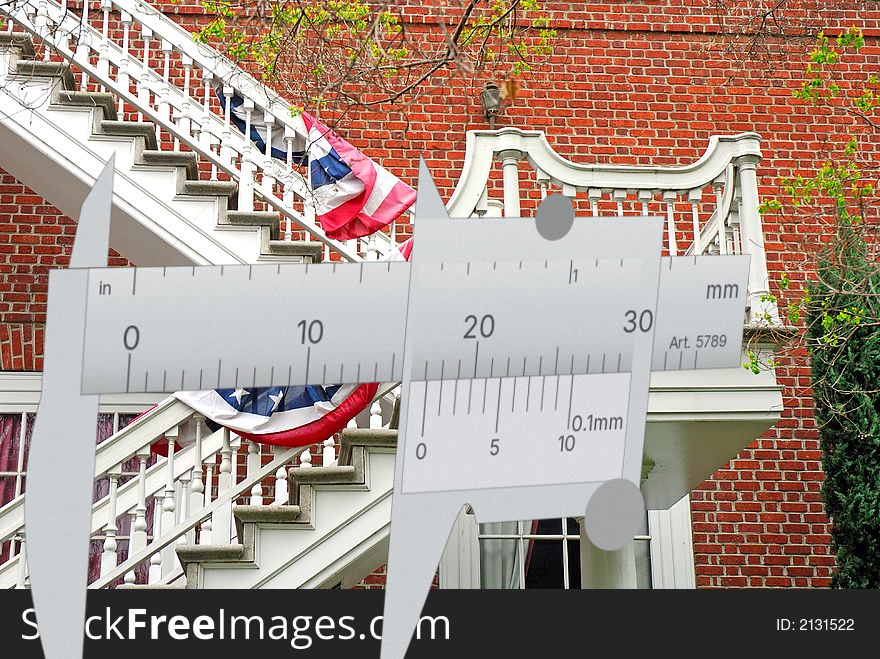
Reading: 17.1 mm
